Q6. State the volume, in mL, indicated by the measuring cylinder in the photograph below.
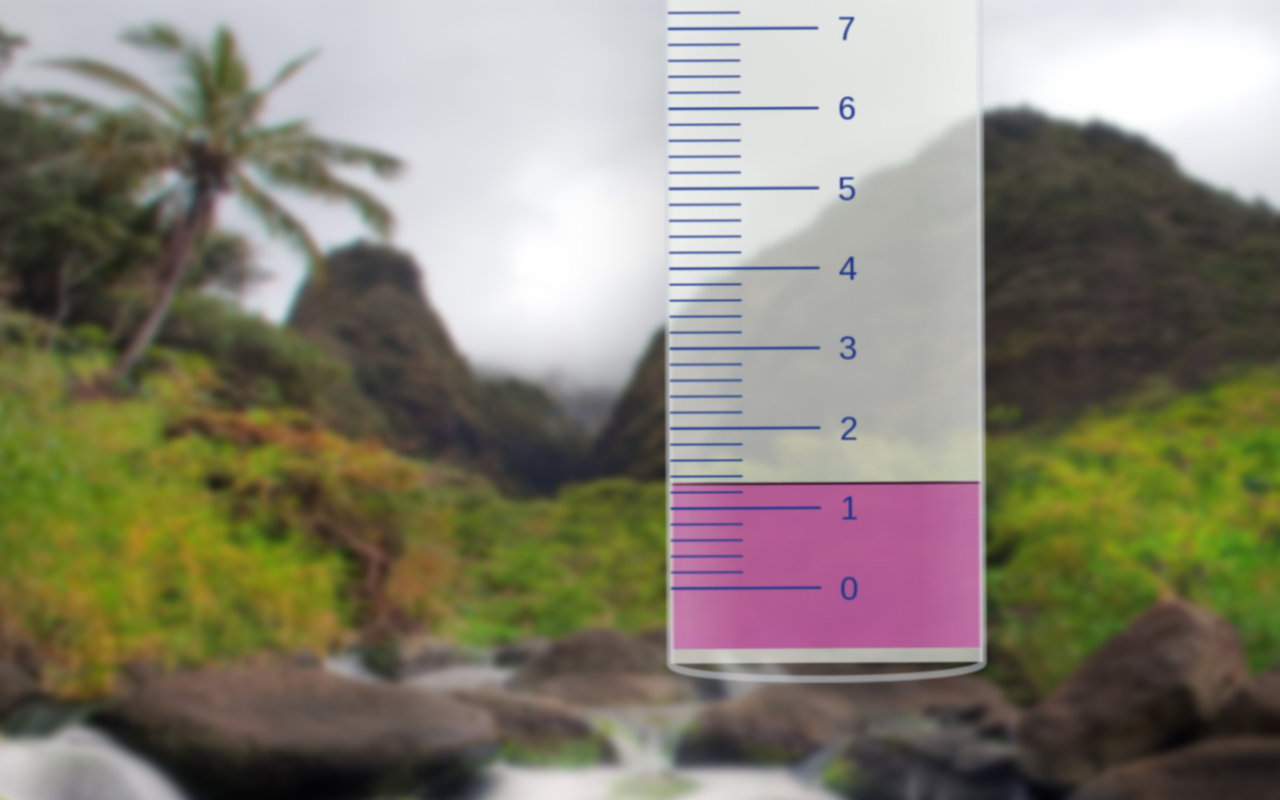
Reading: 1.3 mL
